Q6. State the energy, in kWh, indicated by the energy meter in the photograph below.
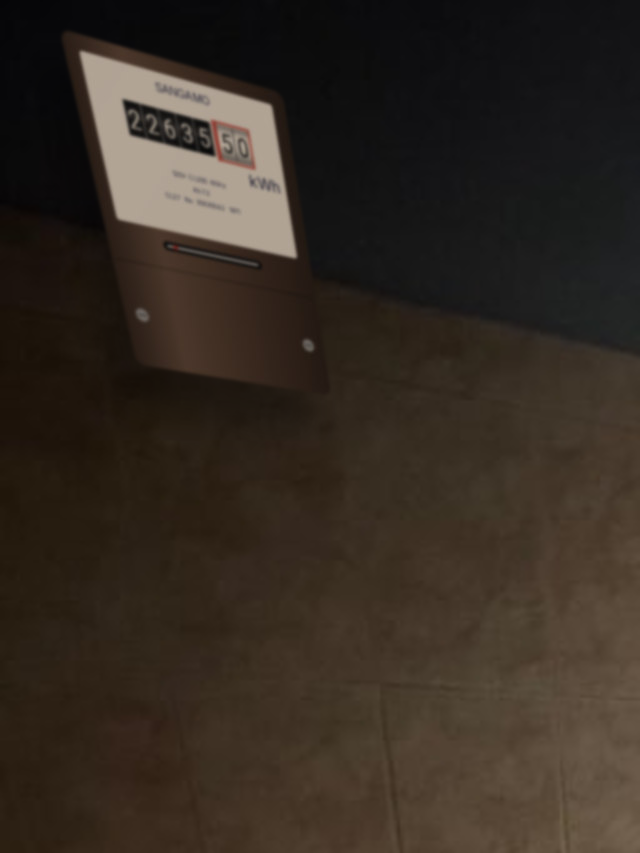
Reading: 22635.50 kWh
